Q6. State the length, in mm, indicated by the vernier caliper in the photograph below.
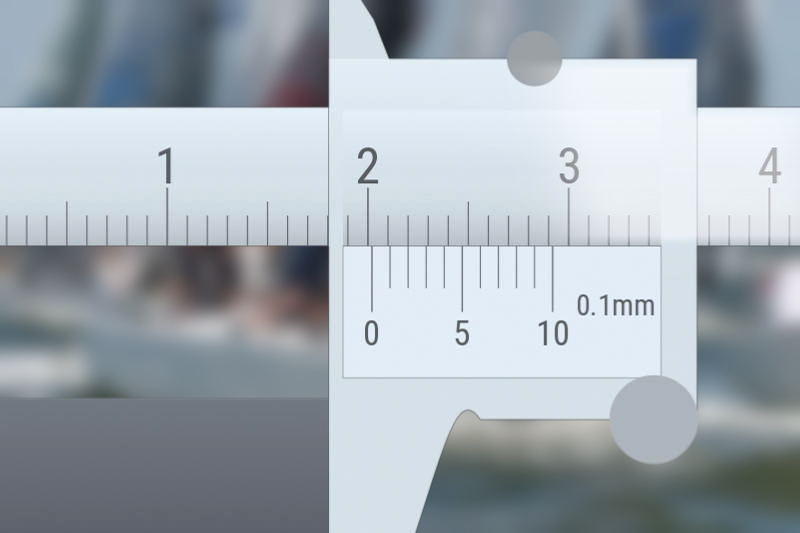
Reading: 20.2 mm
